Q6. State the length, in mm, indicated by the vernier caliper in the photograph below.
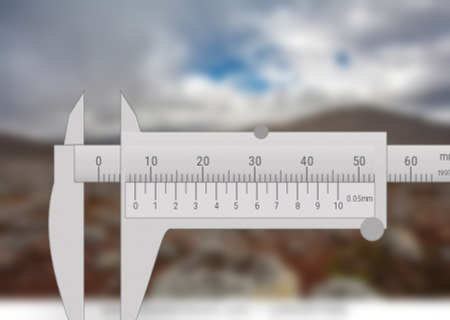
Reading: 7.0 mm
